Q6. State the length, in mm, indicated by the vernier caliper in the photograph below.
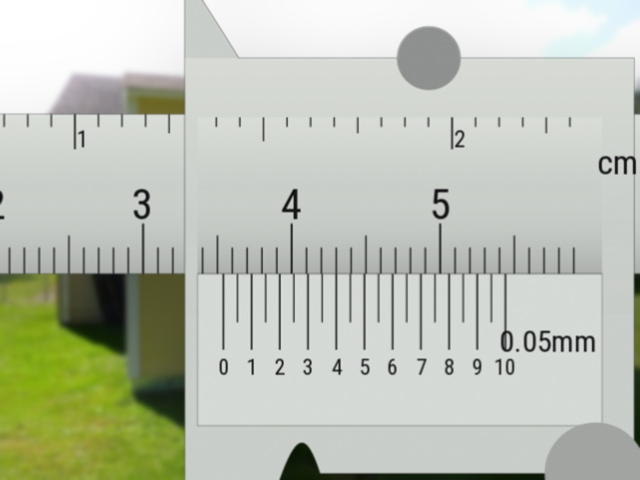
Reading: 35.4 mm
